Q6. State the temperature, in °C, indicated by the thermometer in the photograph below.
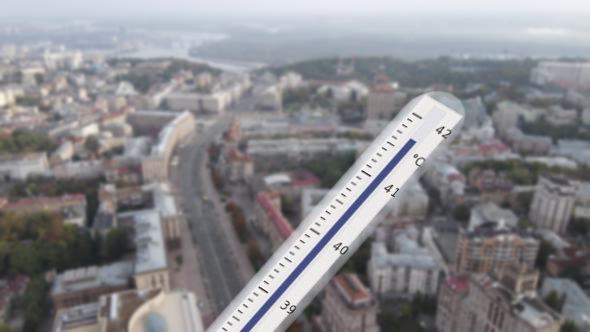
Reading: 41.7 °C
